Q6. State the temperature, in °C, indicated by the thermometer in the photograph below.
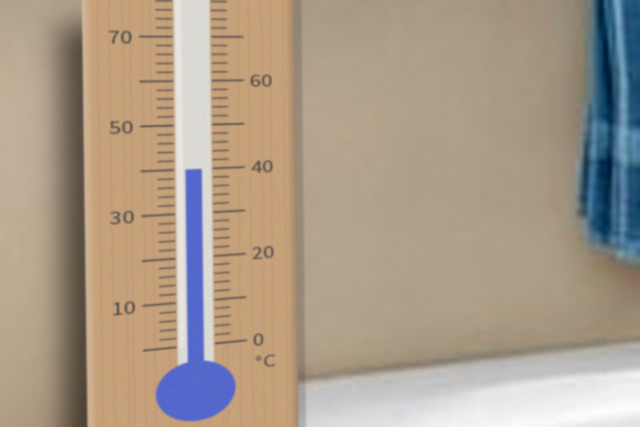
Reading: 40 °C
